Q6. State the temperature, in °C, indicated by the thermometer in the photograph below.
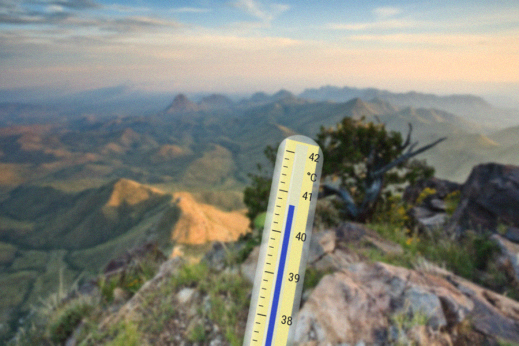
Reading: 40.7 °C
